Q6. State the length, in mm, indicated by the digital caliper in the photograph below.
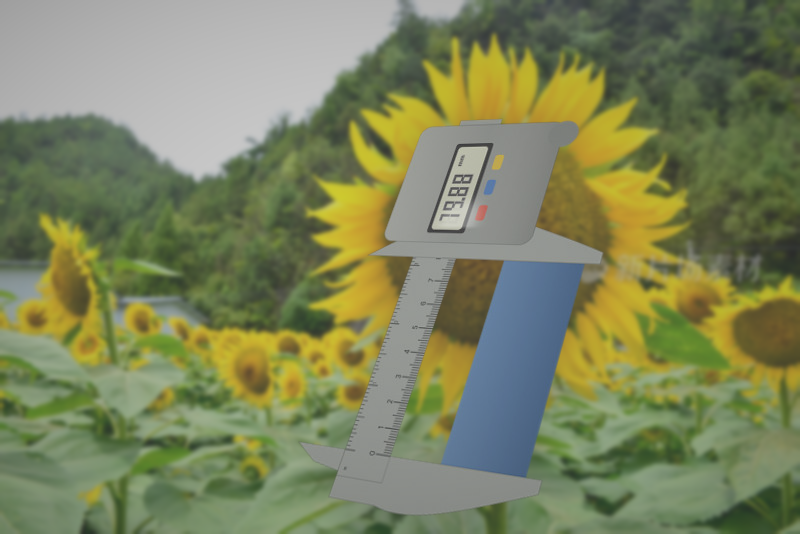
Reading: 79.88 mm
